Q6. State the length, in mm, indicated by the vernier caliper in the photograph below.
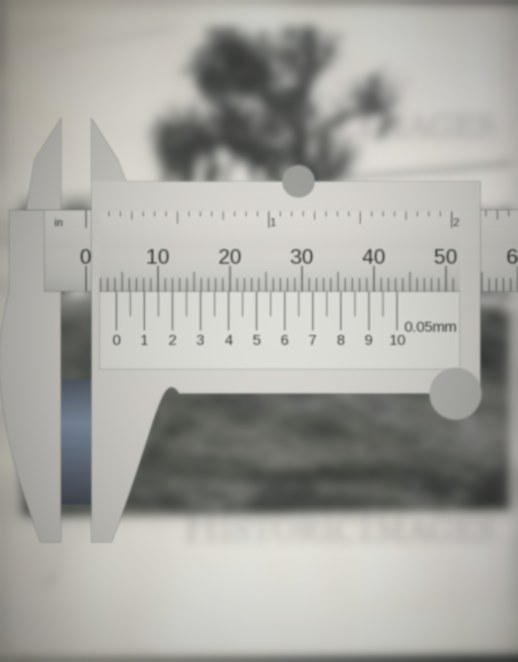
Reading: 4.2 mm
